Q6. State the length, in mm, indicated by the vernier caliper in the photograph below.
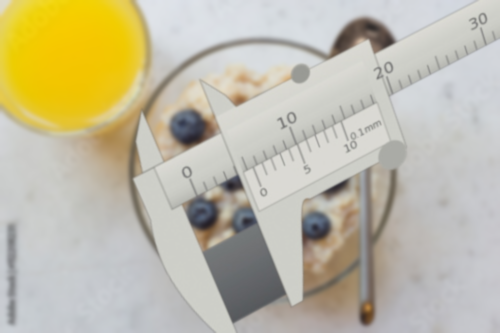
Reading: 5.6 mm
